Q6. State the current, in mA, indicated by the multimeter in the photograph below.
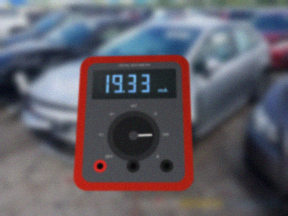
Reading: 19.33 mA
